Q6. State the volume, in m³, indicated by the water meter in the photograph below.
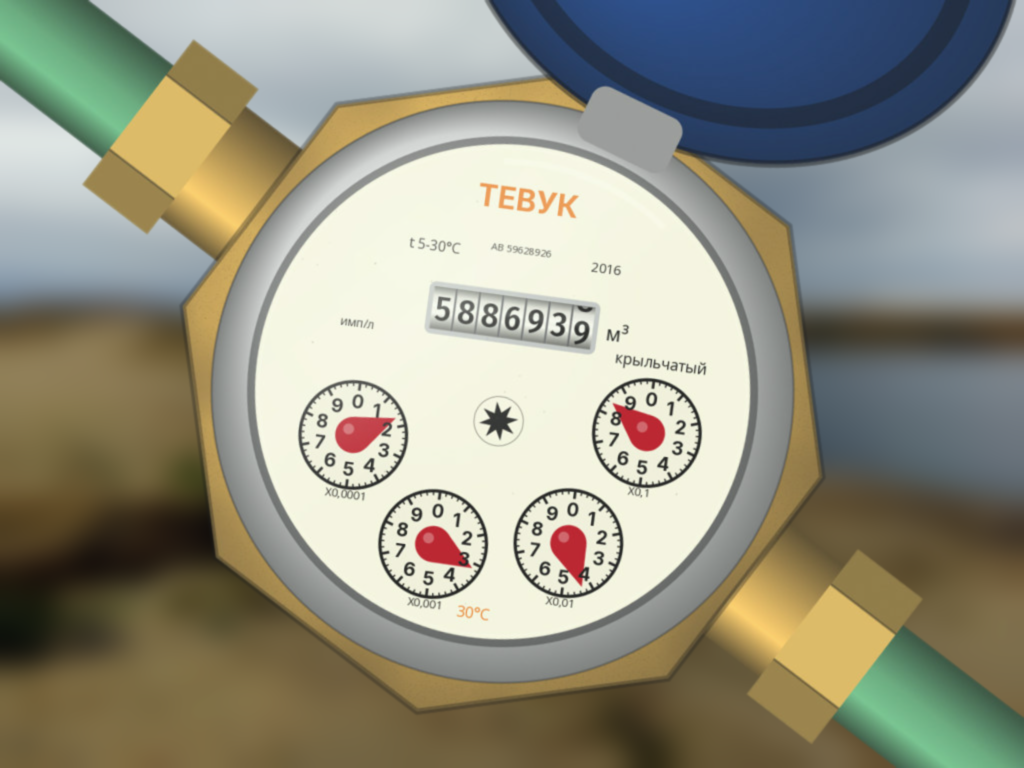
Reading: 5886938.8431 m³
